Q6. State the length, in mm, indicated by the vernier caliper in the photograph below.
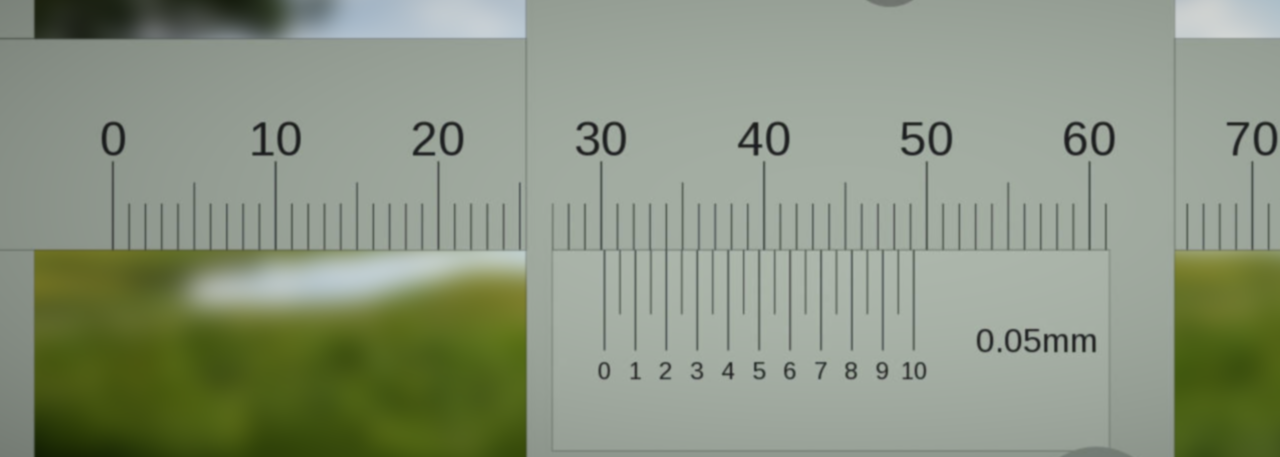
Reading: 30.2 mm
